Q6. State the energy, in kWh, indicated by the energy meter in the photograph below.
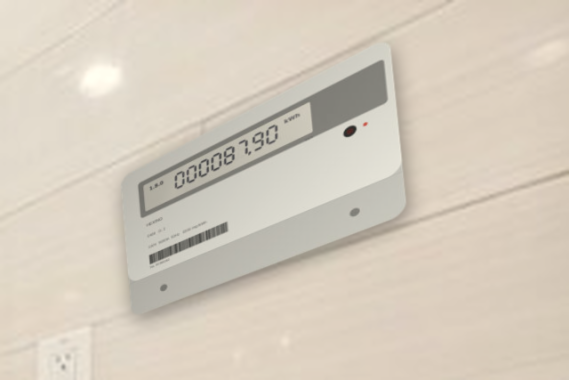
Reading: 87.90 kWh
